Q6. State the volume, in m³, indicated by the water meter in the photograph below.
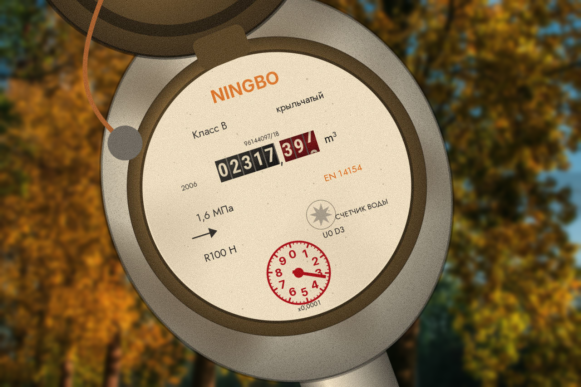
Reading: 2317.3973 m³
